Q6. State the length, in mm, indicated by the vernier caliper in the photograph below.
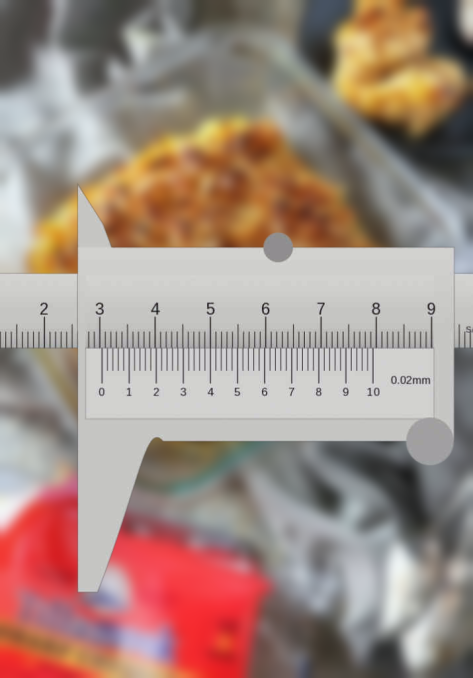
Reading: 30.4 mm
